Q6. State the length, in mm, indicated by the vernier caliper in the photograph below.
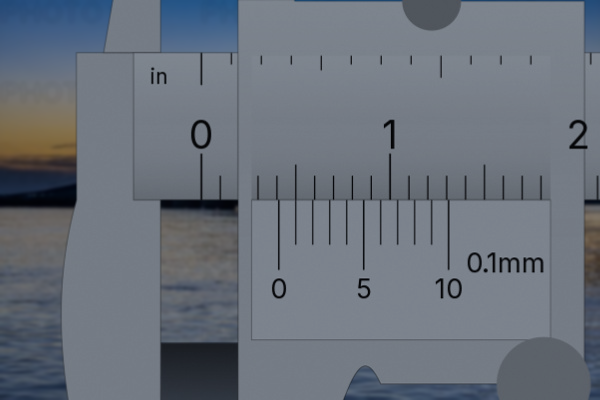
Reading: 4.1 mm
